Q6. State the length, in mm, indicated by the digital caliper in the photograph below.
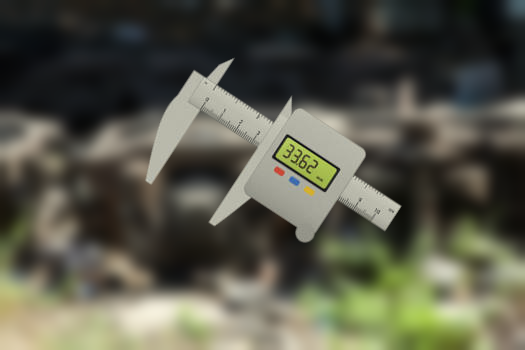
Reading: 33.62 mm
